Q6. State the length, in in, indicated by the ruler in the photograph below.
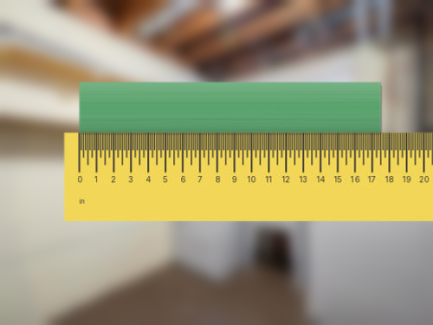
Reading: 17.5 in
